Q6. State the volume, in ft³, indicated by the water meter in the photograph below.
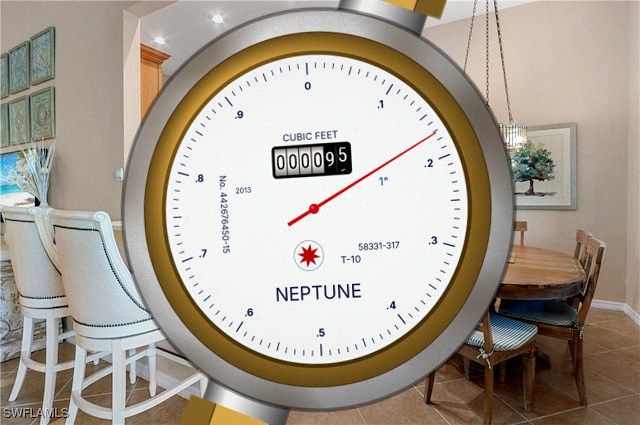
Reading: 95.17 ft³
